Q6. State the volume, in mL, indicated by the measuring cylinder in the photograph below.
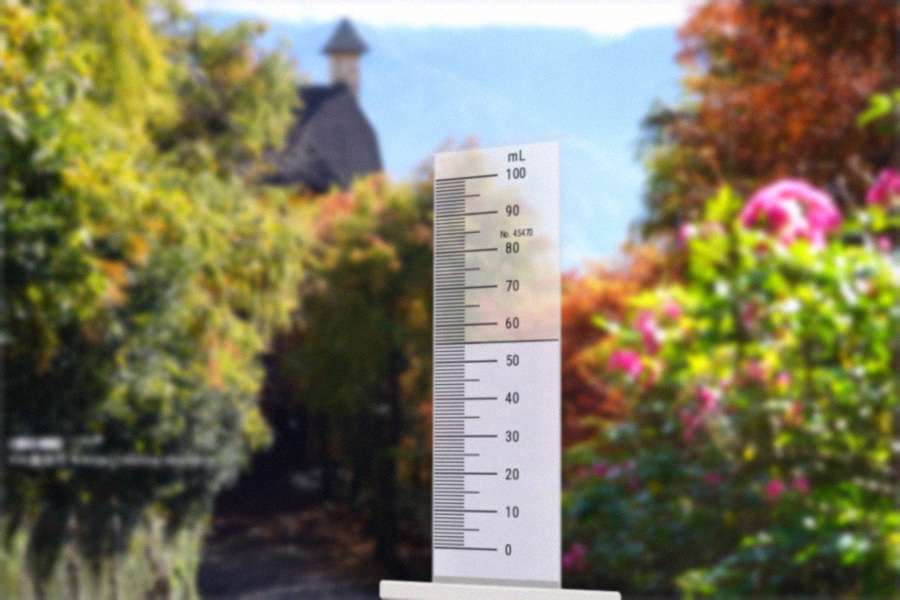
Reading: 55 mL
